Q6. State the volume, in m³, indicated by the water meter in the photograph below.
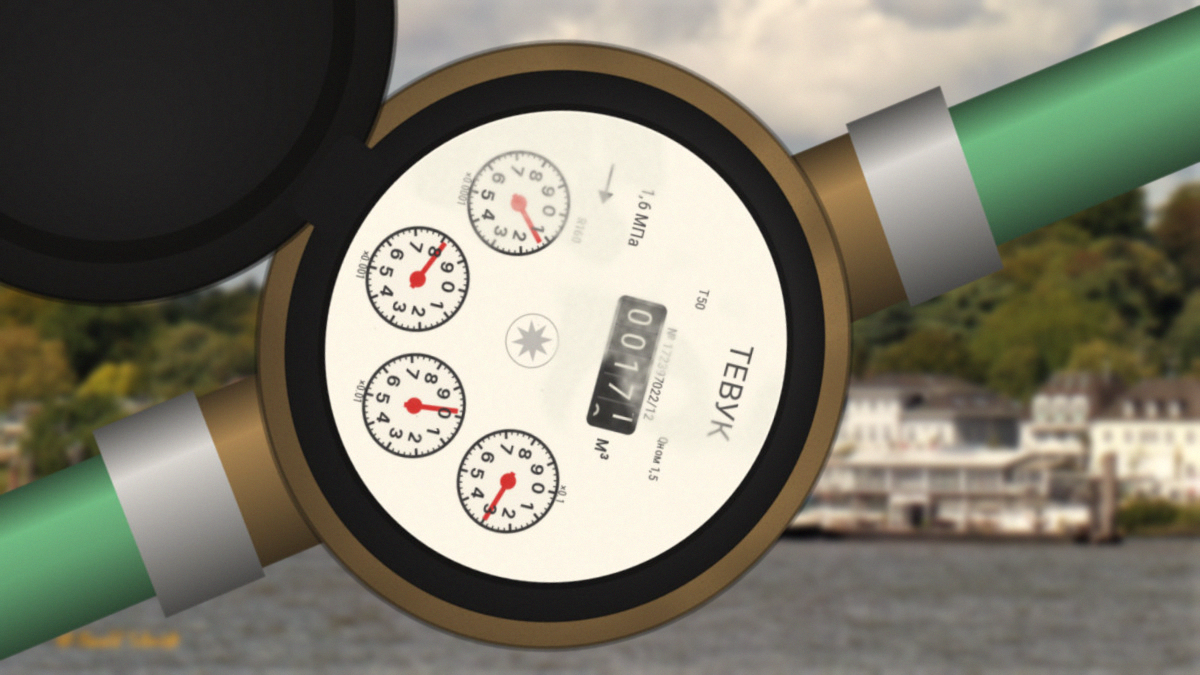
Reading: 171.2981 m³
